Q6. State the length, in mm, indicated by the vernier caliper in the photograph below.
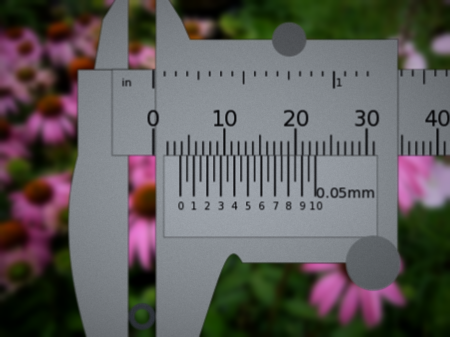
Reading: 3.8 mm
